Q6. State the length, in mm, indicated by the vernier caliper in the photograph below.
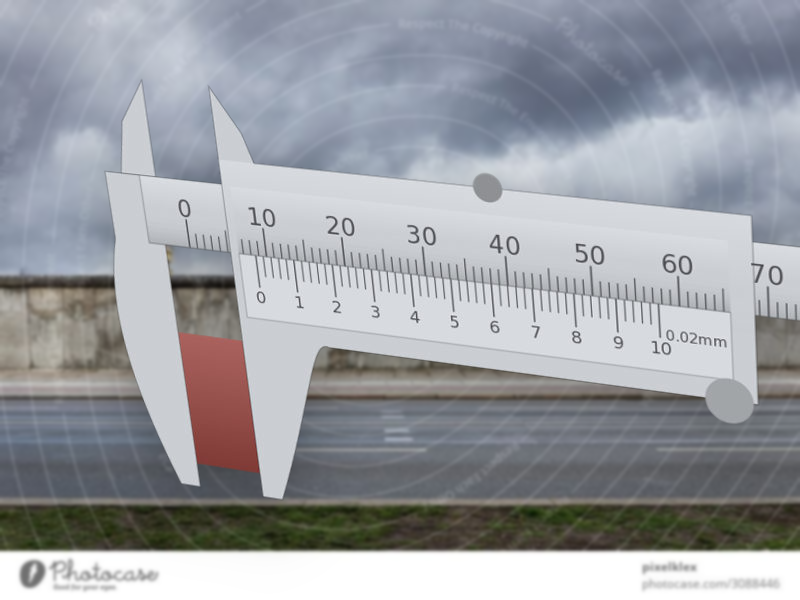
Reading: 8.6 mm
